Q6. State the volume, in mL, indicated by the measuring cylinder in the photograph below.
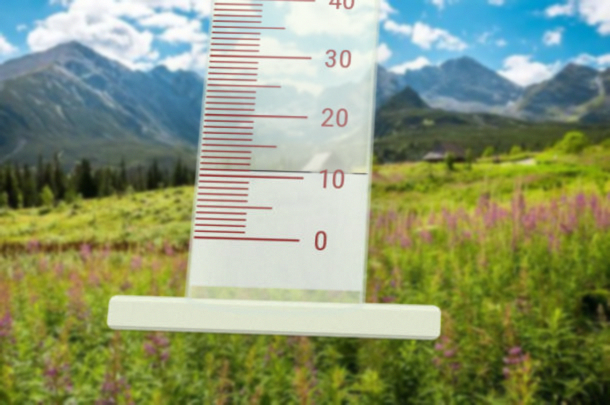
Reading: 11 mL
